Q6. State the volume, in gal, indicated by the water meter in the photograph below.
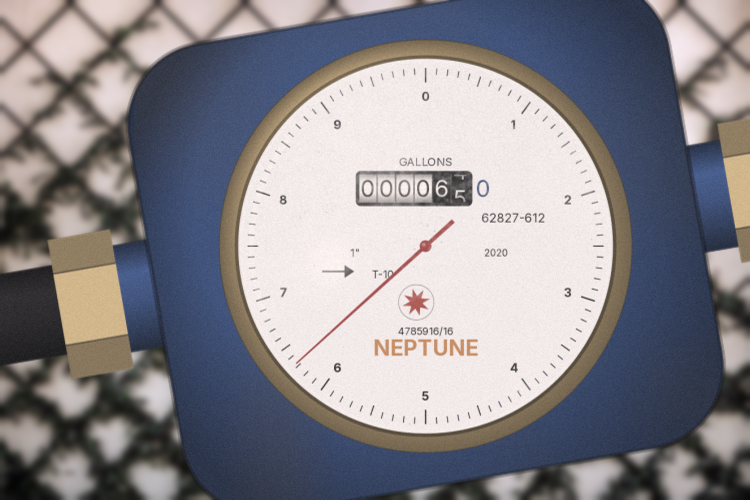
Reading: 646.3 gal
